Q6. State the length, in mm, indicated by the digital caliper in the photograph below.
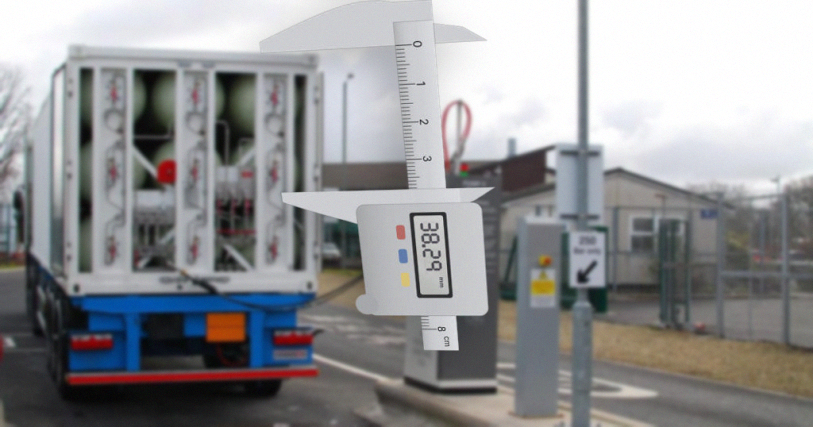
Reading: 38.29 mm
